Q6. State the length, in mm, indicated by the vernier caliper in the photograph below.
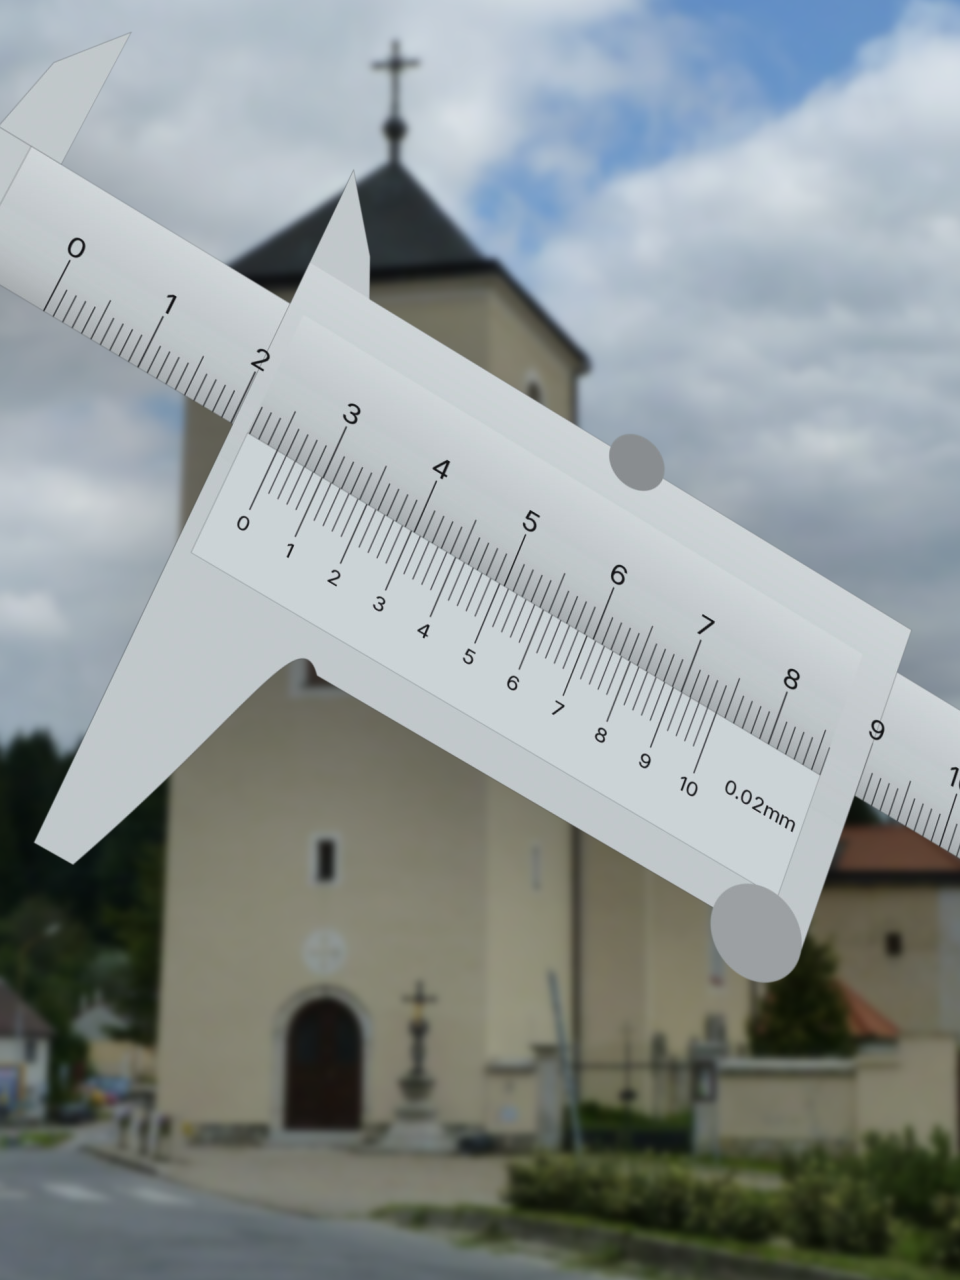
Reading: 25.0 mm
